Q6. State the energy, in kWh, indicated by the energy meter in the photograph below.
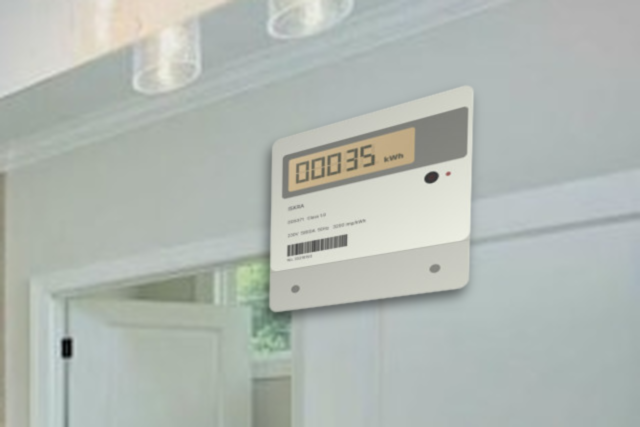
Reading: 35 kWh
